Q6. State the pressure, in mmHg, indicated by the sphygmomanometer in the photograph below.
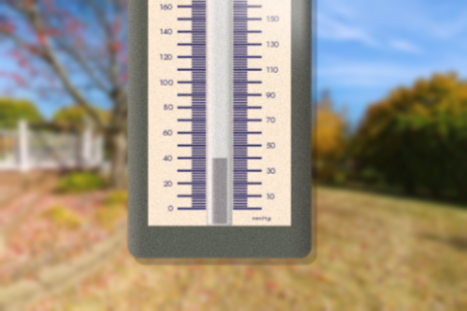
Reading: 40 mmHg
